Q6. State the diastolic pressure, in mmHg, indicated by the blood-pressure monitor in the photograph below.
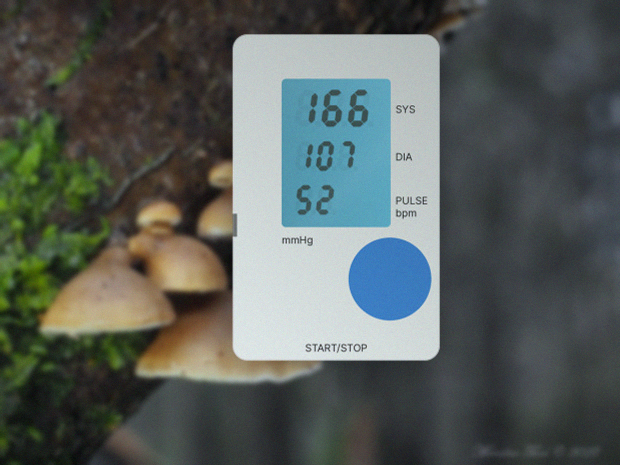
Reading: 107 mmHg
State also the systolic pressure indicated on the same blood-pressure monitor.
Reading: 166 mmHg
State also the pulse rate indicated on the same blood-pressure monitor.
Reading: 52 bpm
